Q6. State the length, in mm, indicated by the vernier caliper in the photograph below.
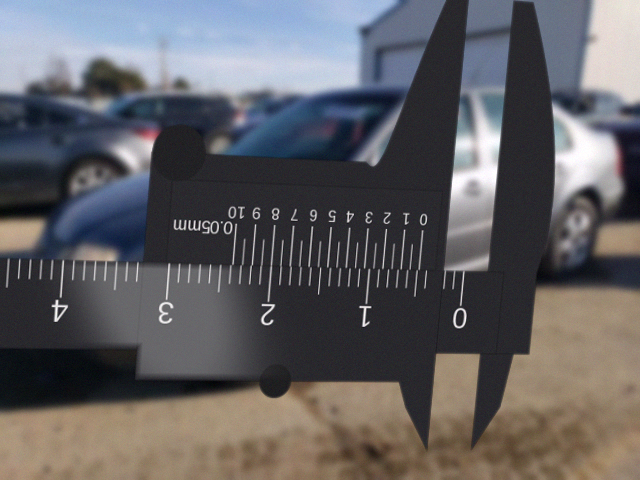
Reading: 4.8 mm
